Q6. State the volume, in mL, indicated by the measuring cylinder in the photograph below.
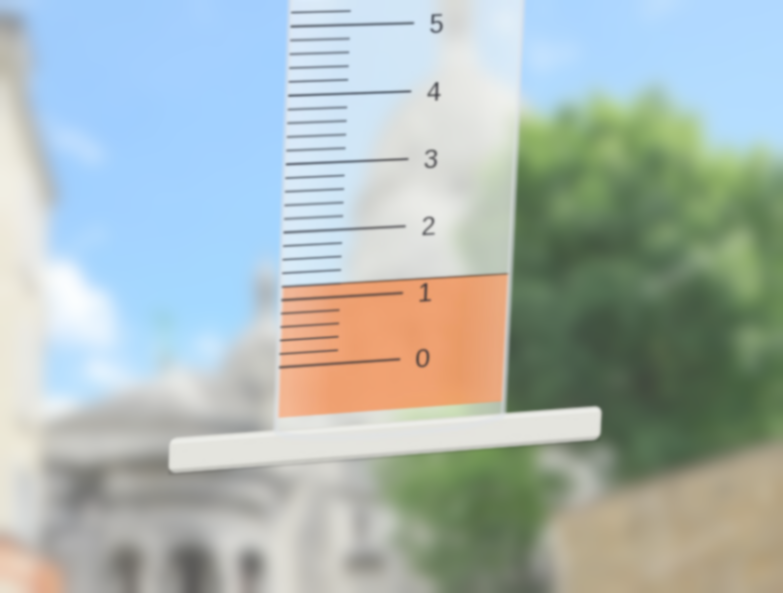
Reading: 1.2 mL
